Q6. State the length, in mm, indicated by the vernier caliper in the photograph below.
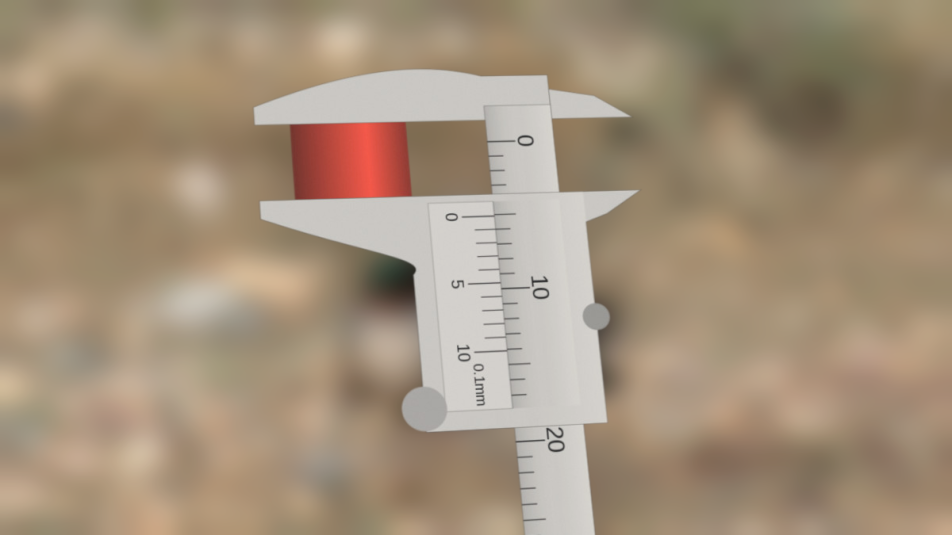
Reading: 5.1 mm
